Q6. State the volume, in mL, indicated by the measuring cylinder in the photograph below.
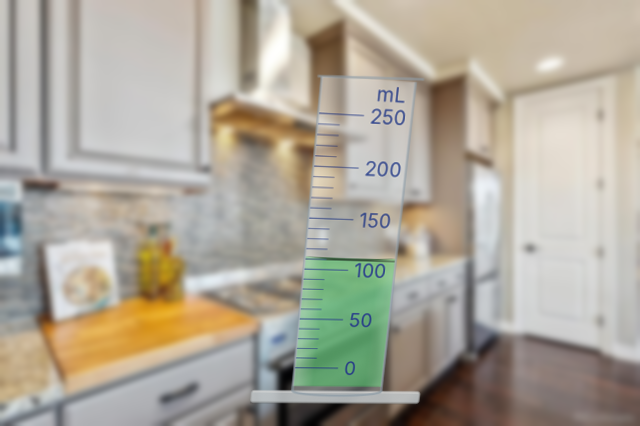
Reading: 110 mL
